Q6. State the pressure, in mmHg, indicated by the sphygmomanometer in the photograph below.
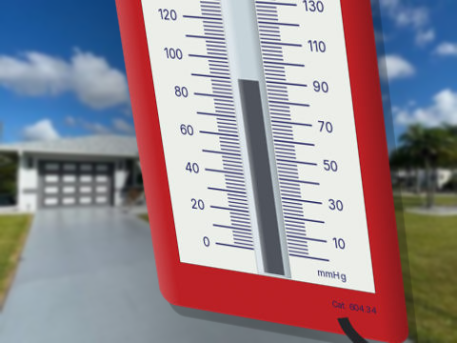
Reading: 90 mmHg
